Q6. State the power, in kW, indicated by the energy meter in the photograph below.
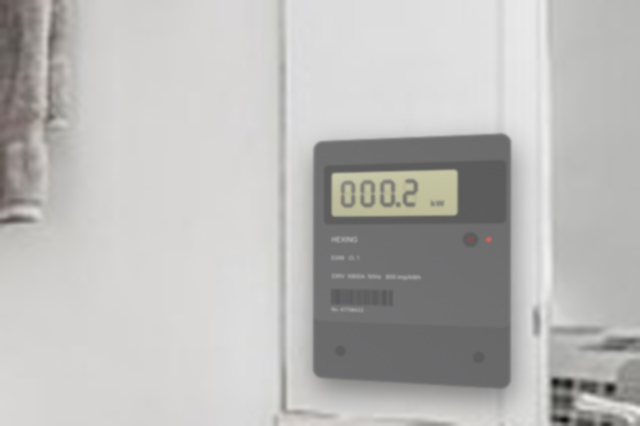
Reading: 0.2 kW
